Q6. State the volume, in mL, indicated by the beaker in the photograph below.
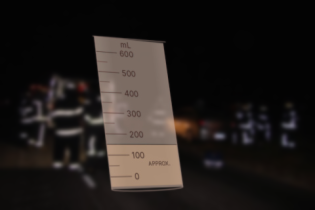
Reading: 150 mL
